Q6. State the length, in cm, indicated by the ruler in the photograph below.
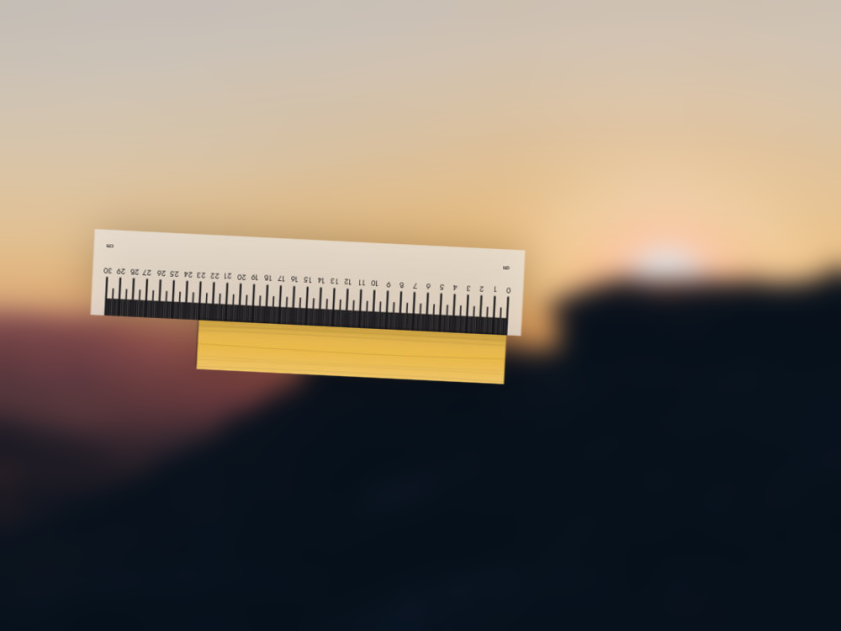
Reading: 23 cm
